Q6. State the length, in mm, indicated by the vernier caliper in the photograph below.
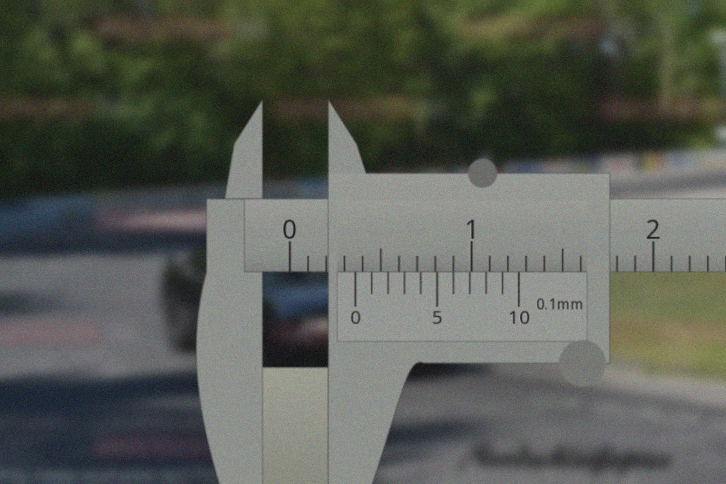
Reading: 3.6 mm
